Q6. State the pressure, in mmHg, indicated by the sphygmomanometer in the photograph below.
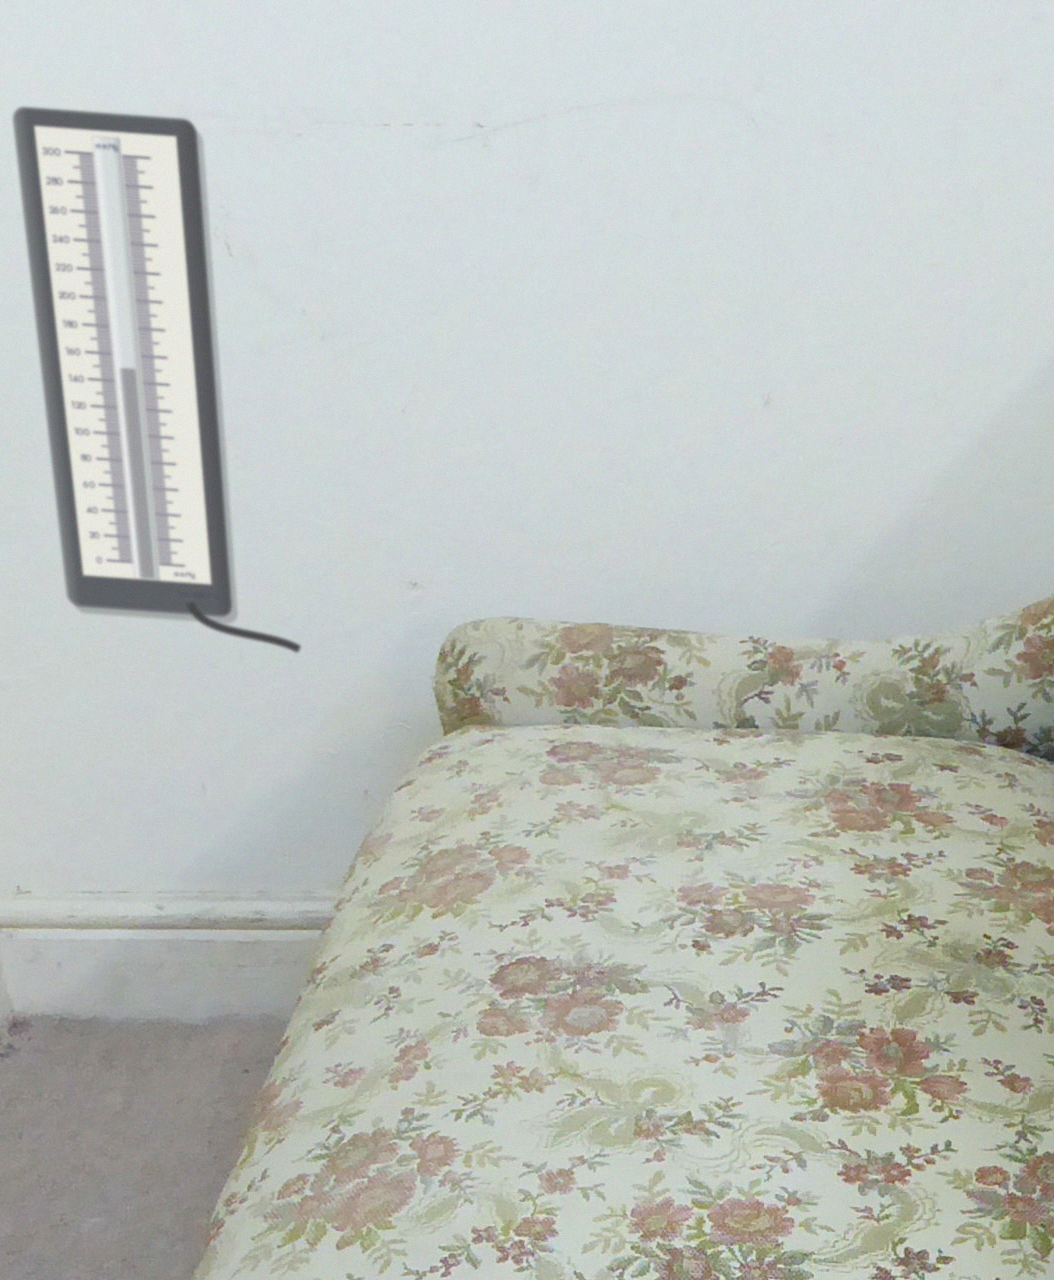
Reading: 150 mmHg
